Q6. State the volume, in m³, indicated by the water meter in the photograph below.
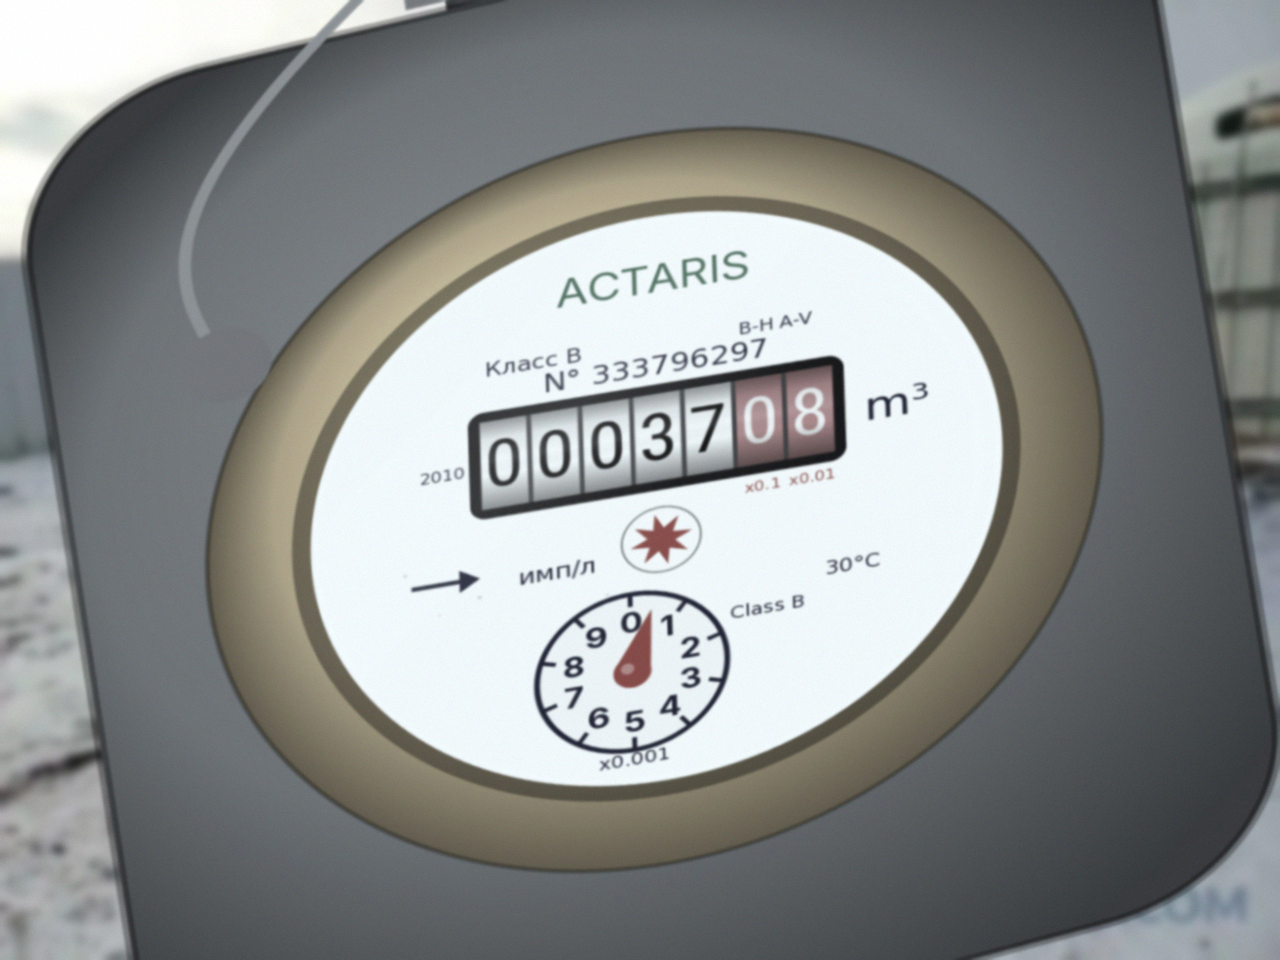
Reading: 37.080 m³
